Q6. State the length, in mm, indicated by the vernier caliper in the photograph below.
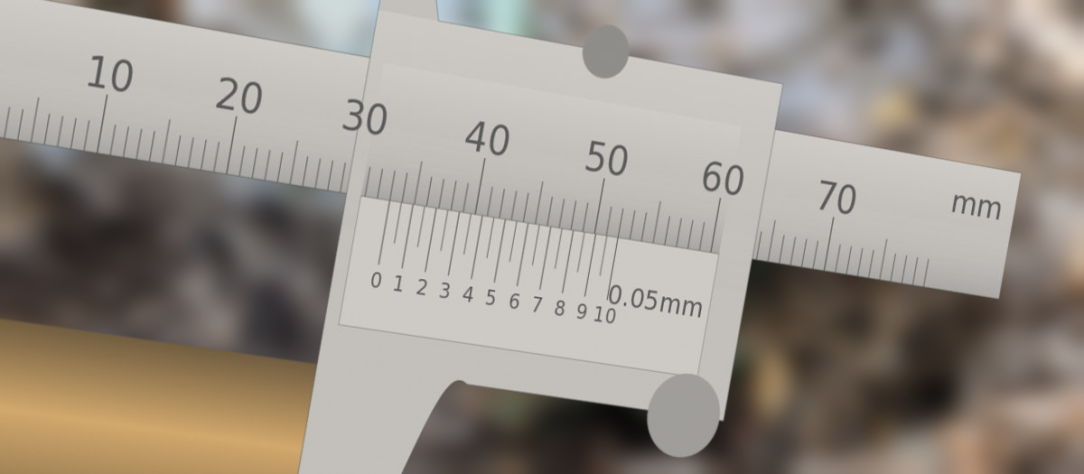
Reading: 33.0 mm
